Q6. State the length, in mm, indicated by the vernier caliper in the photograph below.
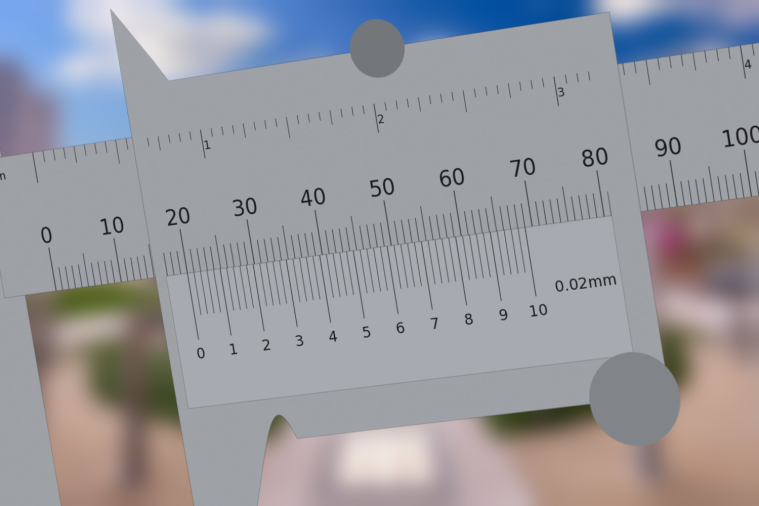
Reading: 20.0 mm
